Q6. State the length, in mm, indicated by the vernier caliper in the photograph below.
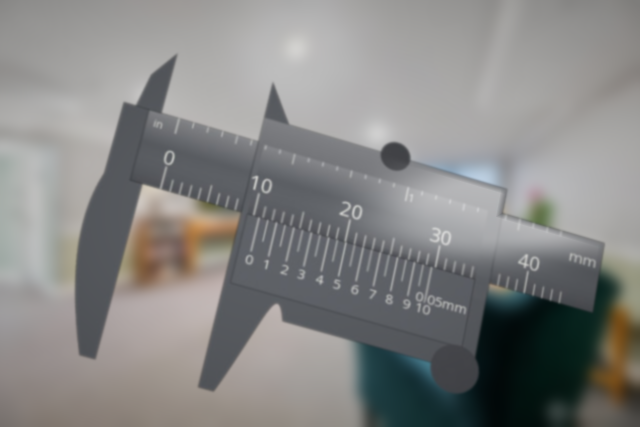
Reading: 10.6 mm
